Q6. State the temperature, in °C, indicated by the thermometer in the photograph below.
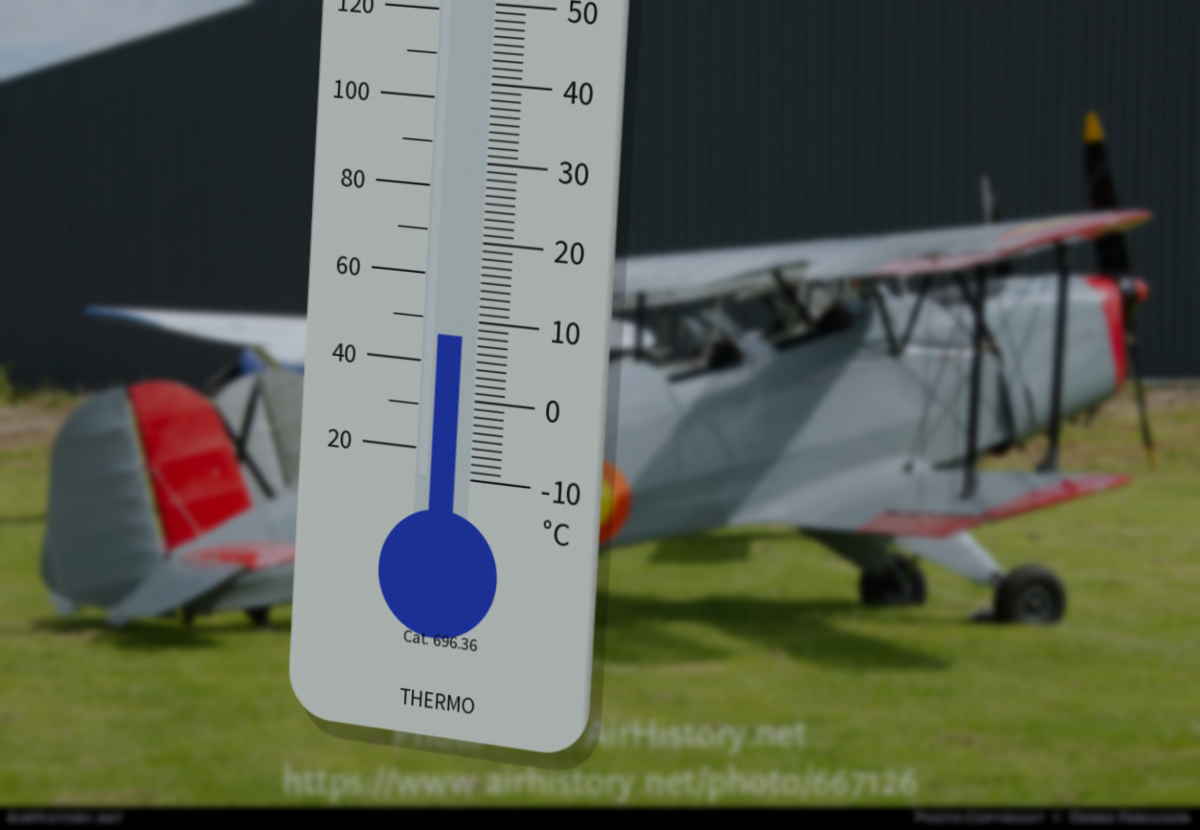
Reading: 8 °C
